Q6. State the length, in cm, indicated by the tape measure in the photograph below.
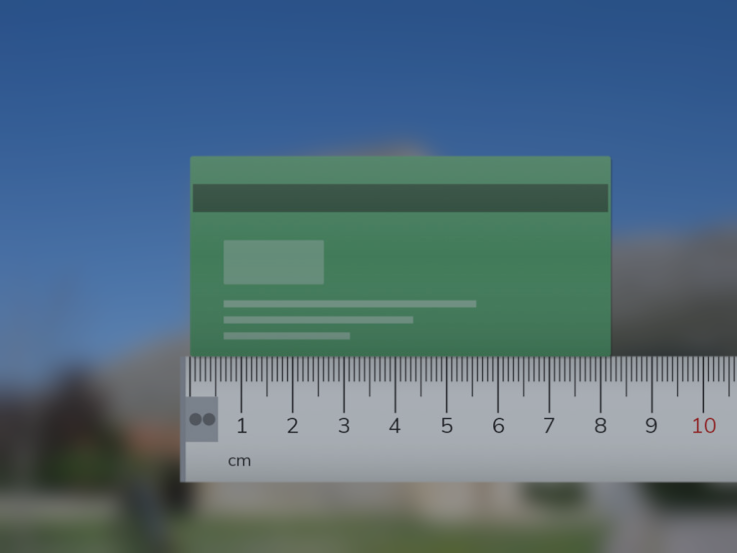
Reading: 8.2 cm
